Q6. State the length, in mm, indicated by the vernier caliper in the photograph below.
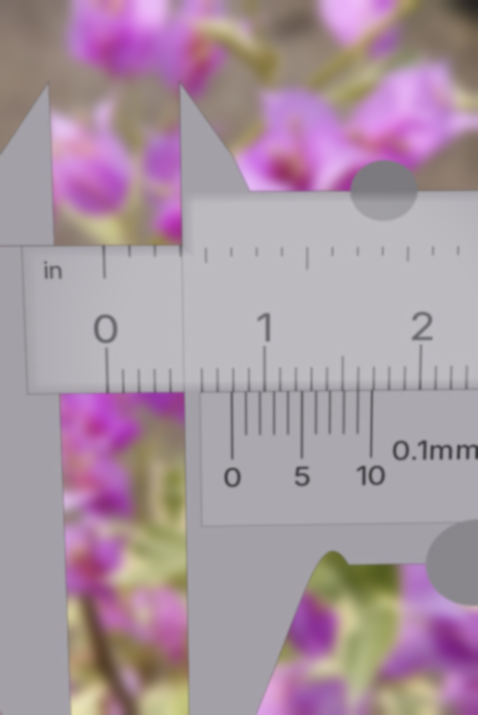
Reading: 7.9 mm
